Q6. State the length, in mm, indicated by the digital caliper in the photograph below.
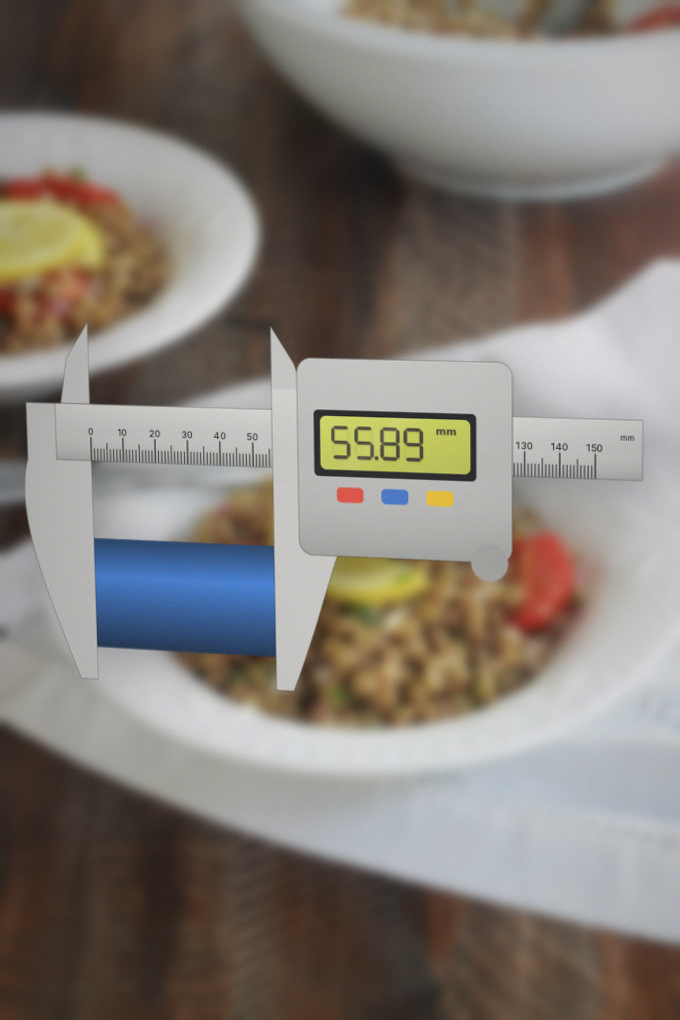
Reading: 55.89 mm
